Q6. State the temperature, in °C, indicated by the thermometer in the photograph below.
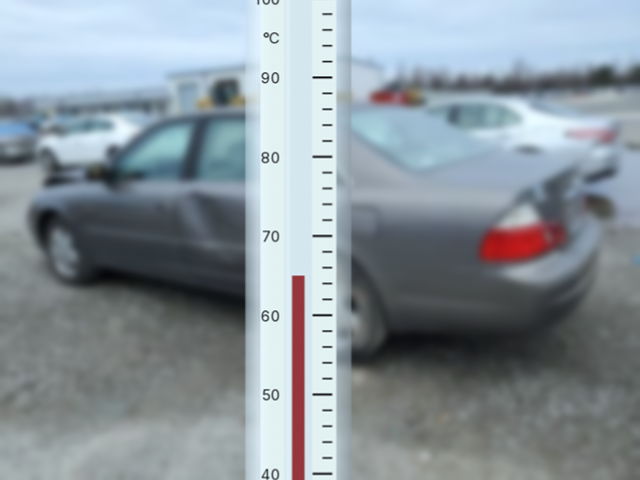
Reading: 65 °C
